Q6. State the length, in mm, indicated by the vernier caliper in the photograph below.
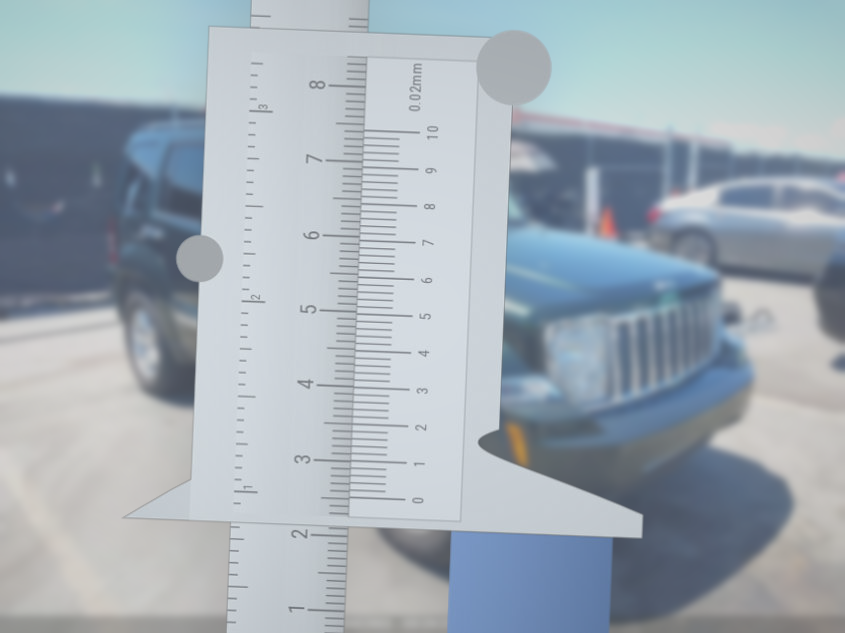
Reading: 25.2 mm
